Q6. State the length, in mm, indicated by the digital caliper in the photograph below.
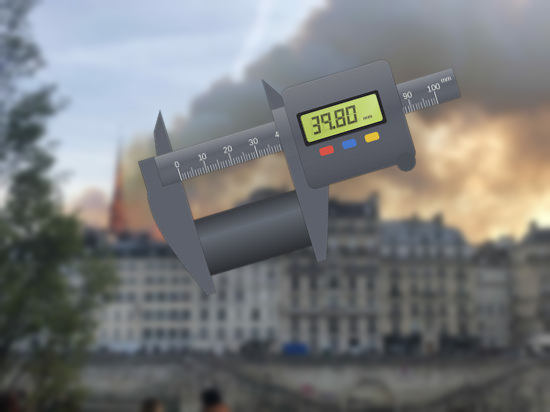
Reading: 39.80 mm
